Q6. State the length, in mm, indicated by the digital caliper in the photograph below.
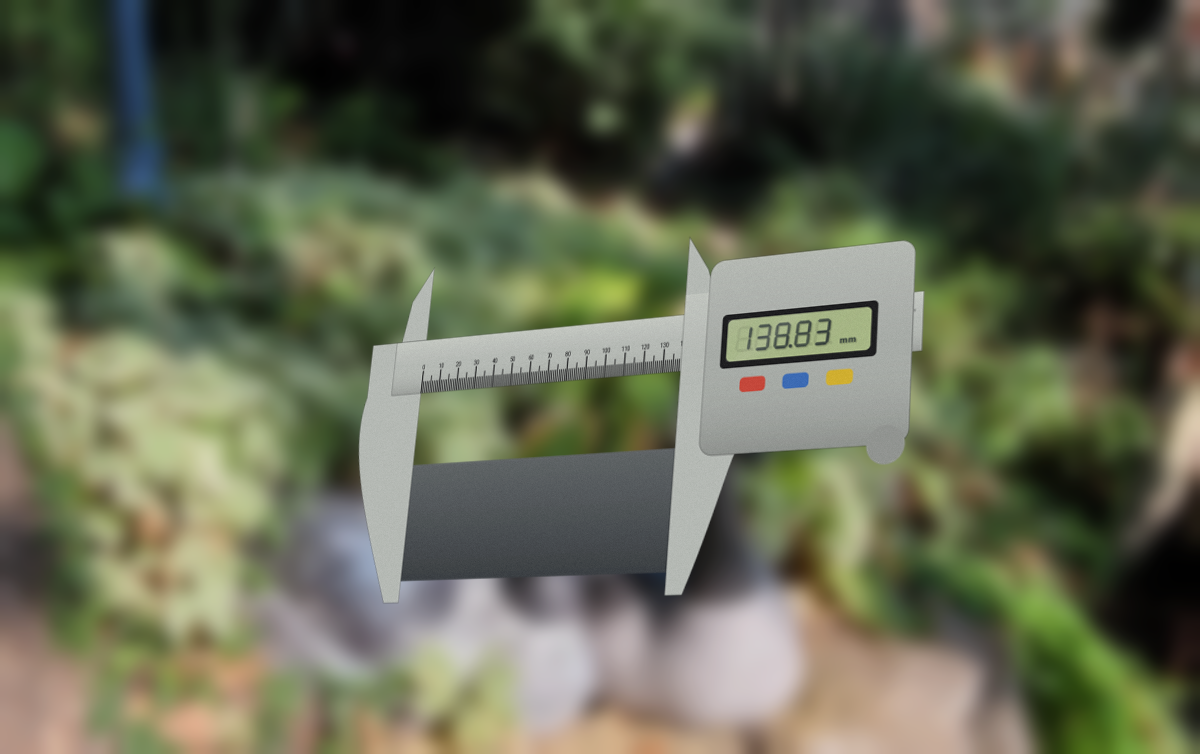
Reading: 138.83 mm
